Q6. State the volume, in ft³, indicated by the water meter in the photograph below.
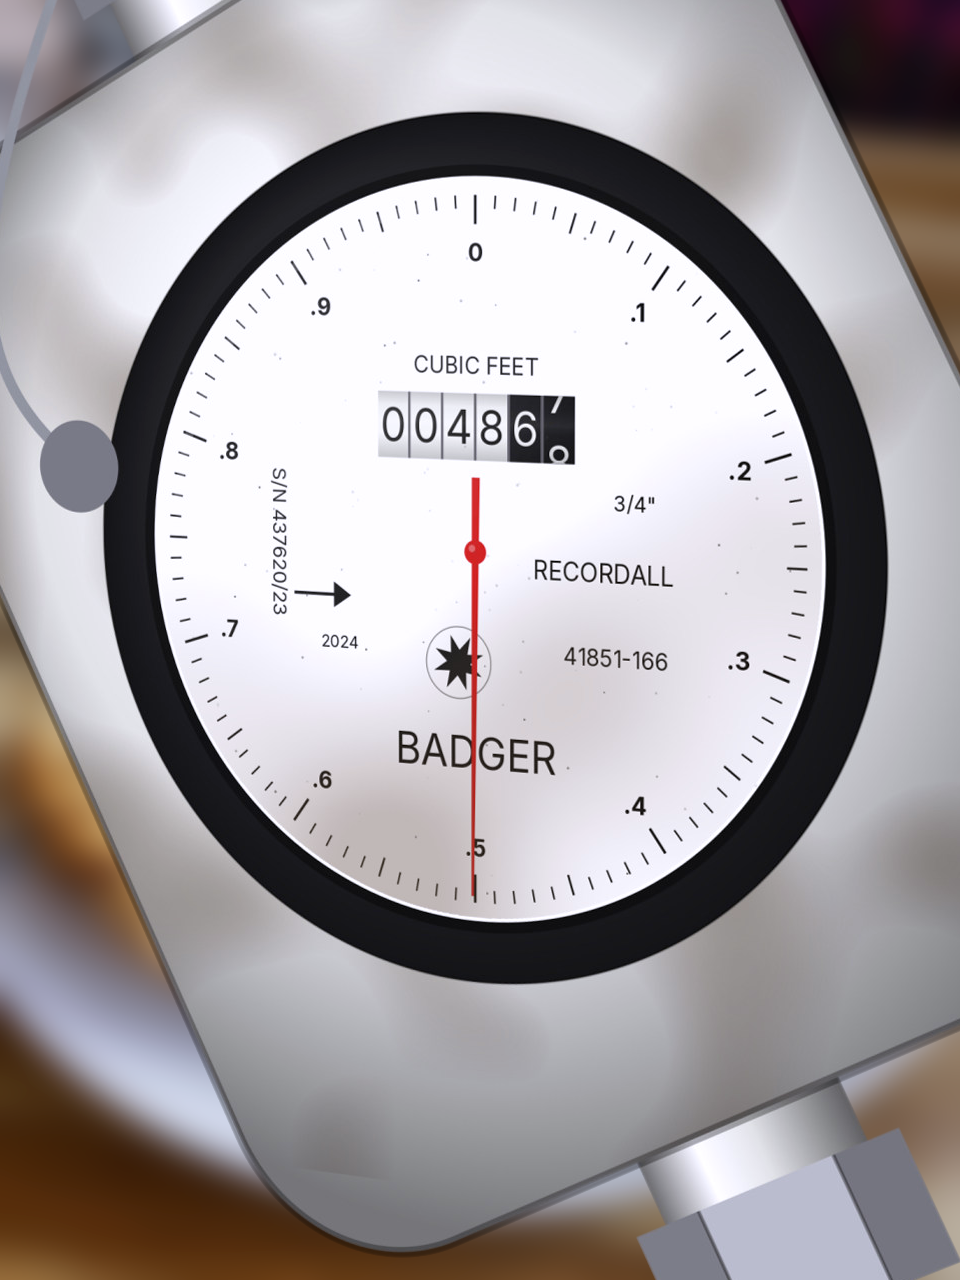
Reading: 4867.50 ft³
